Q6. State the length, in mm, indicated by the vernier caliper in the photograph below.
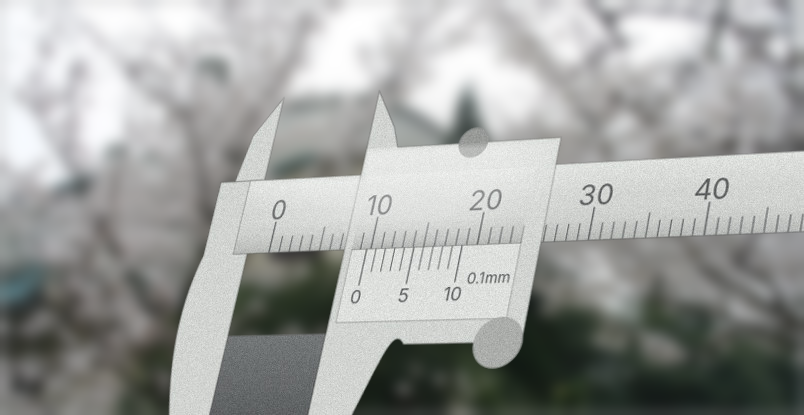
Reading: 9.6 mm
